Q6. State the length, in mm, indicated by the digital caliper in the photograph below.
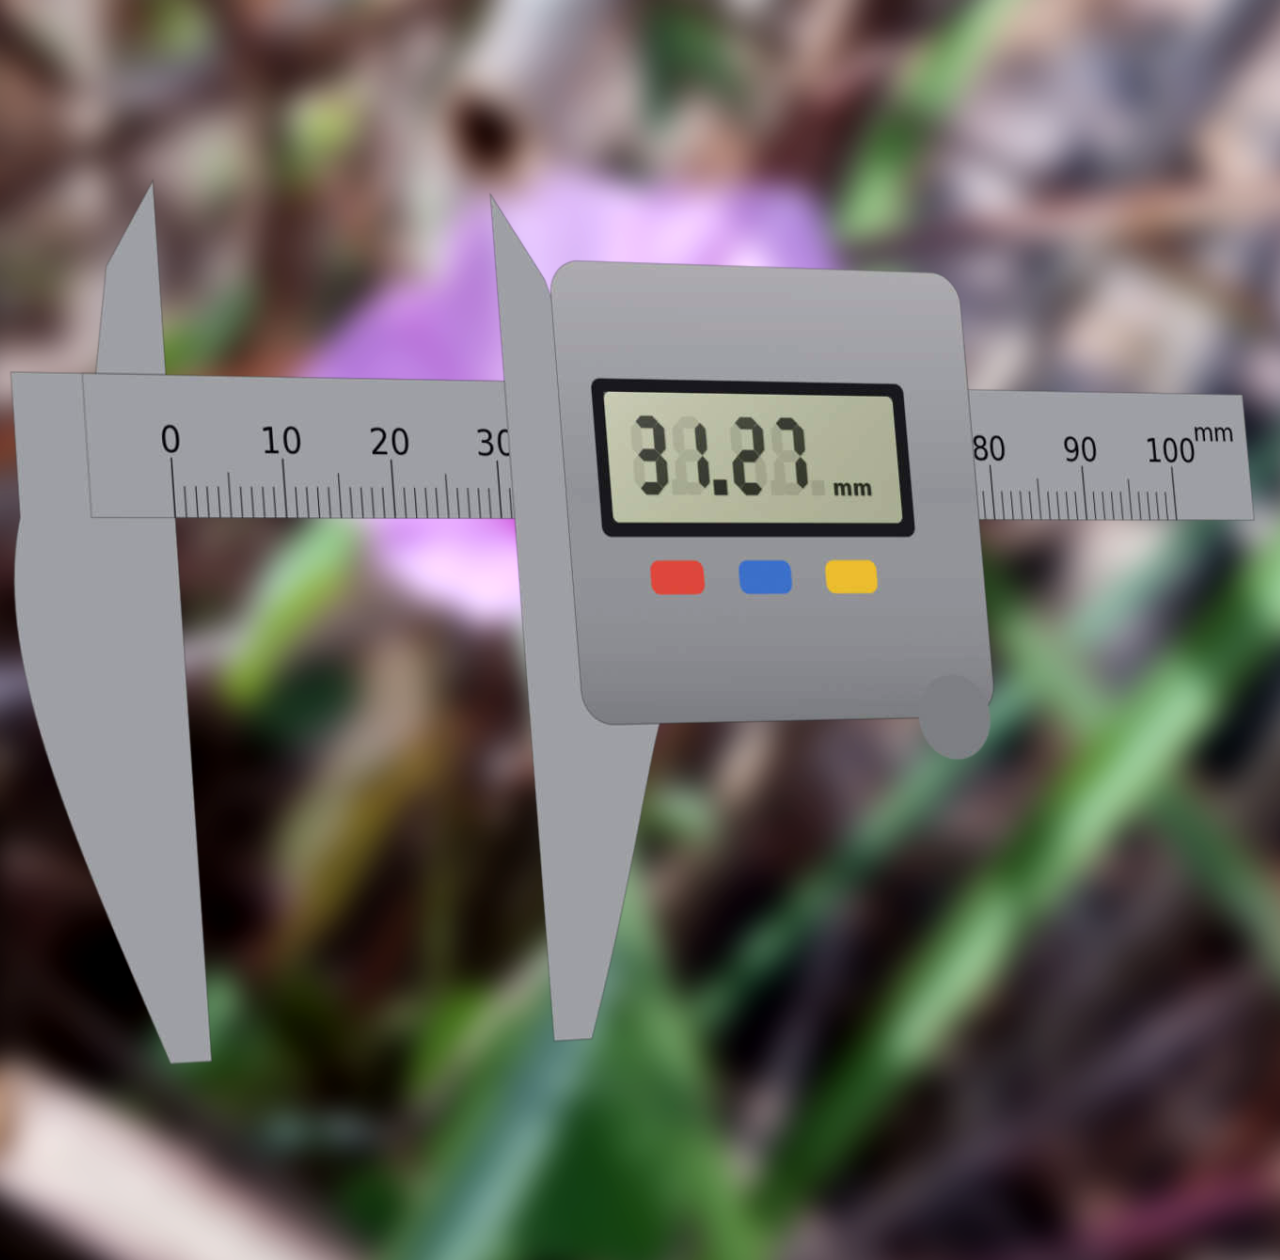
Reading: 31.27 mm
